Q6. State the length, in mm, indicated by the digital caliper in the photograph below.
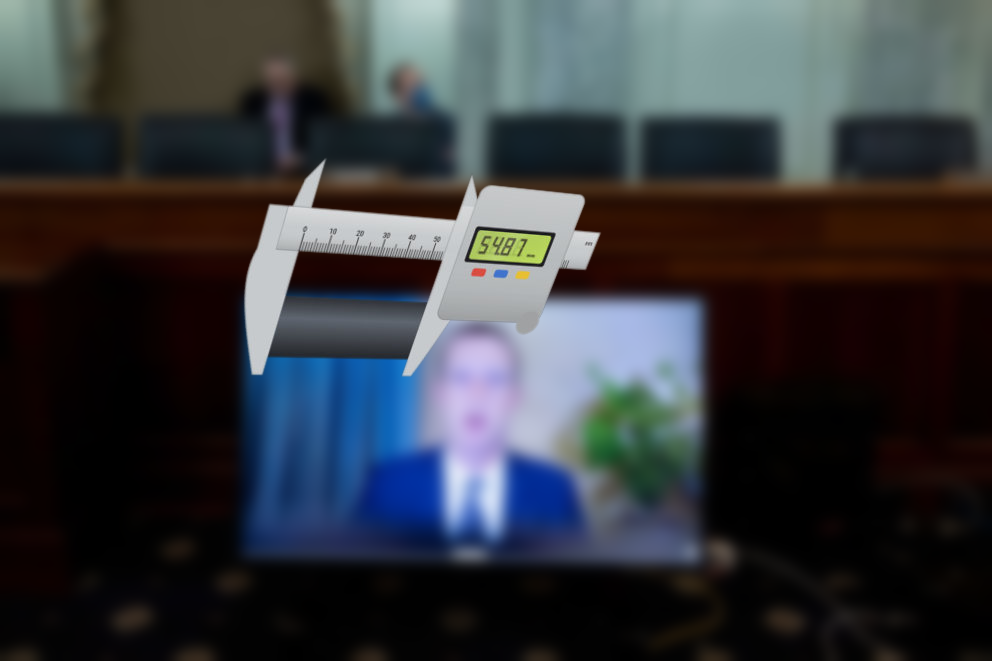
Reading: 54.87 mm
